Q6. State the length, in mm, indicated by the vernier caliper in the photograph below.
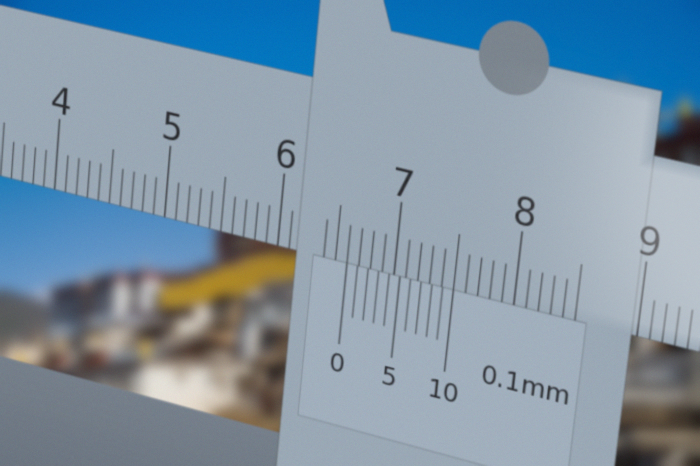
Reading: 66.0 mm
